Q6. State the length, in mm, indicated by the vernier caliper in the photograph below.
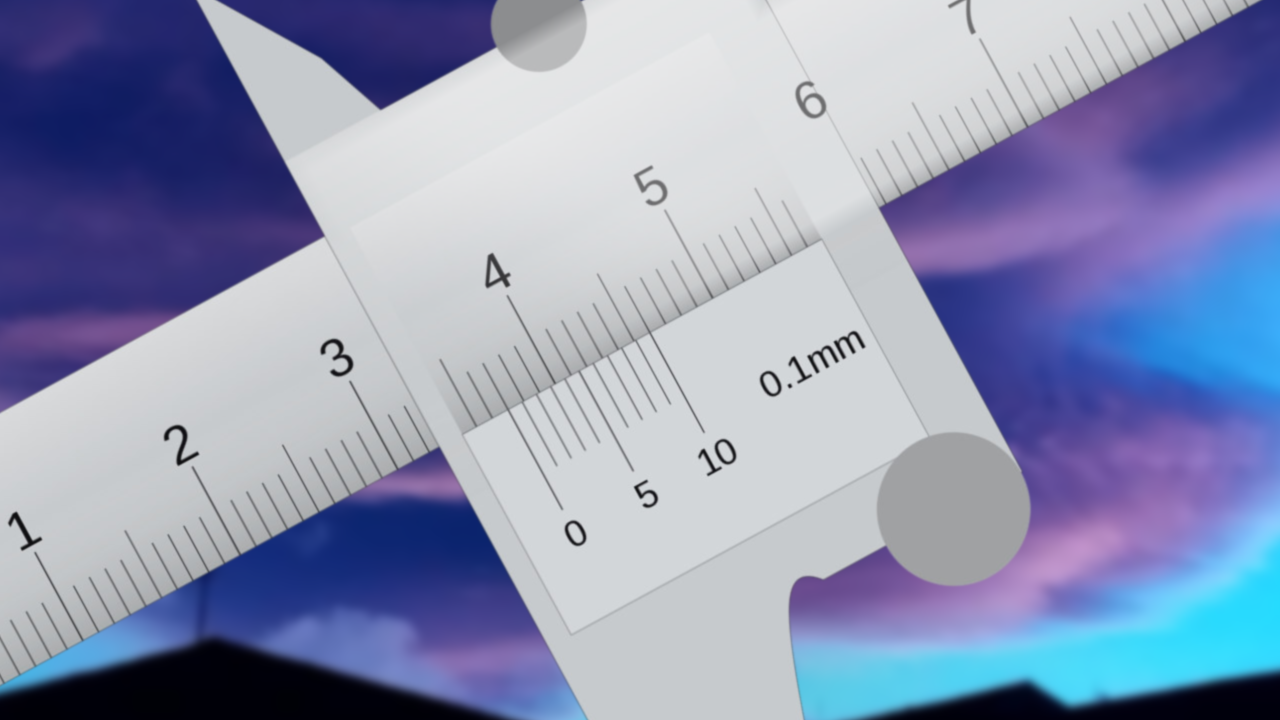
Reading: 37.0 mm
